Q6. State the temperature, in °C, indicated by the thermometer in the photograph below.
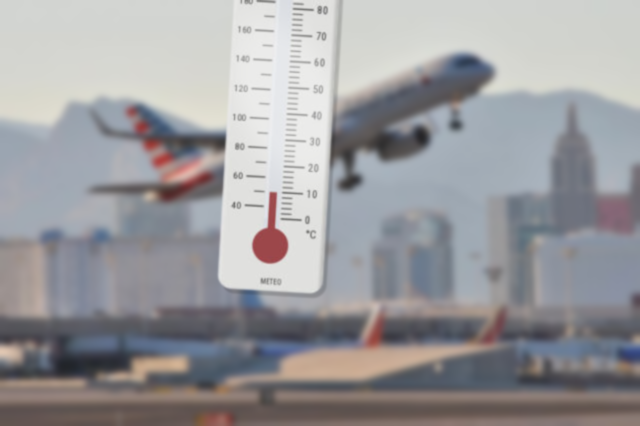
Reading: 10 °C
